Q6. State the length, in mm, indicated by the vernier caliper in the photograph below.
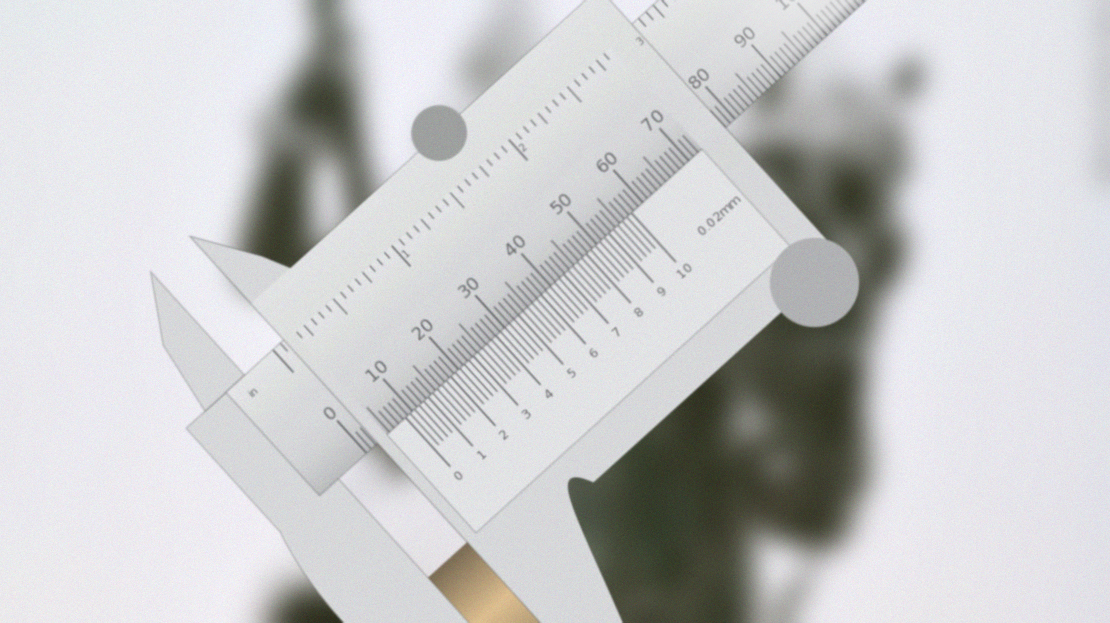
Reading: 8.5 mm
